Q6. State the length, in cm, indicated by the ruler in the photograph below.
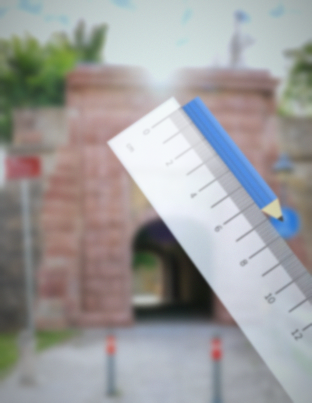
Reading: 7.5 cm
